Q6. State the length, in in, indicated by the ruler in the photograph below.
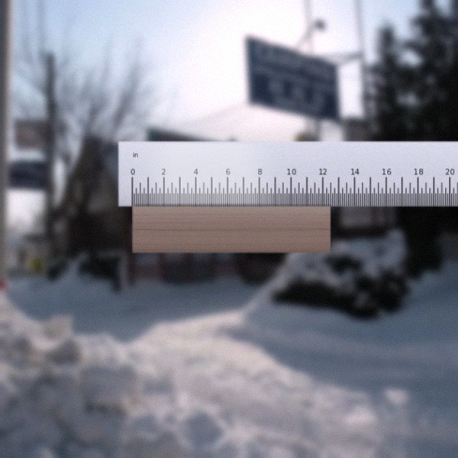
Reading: 12.5 in
